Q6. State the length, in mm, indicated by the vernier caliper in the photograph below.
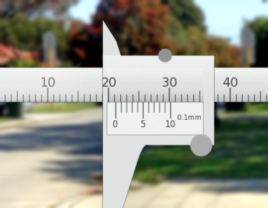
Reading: 21.2 mm
